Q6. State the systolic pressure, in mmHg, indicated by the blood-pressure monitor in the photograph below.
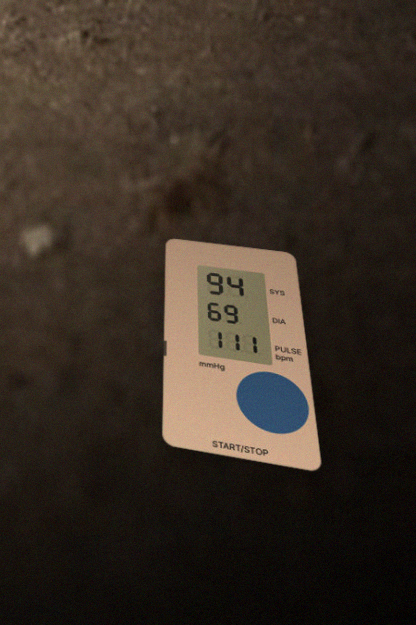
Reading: 94 mmHg
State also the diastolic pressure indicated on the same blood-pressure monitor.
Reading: 69 mmHg
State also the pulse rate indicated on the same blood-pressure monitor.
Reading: 111 bpm
